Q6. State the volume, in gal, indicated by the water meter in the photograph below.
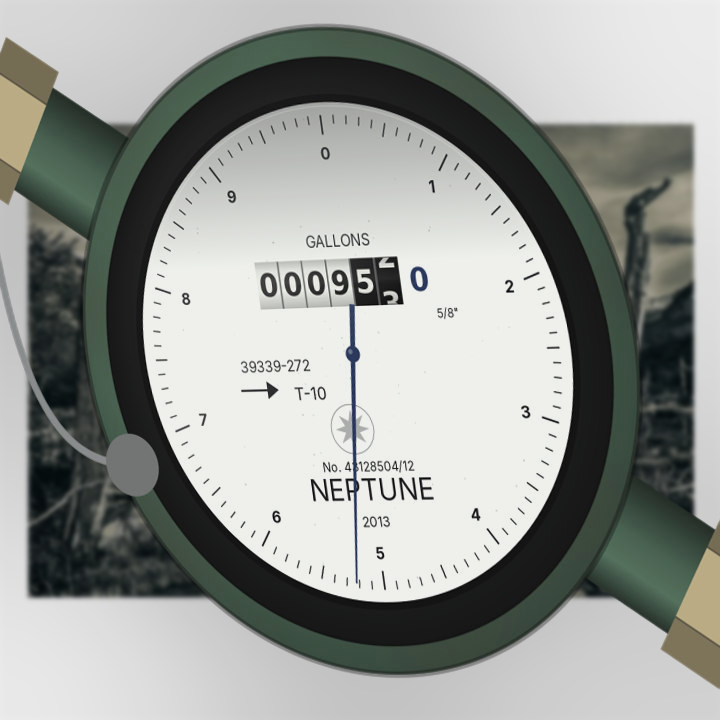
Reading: 9525.2 gal
